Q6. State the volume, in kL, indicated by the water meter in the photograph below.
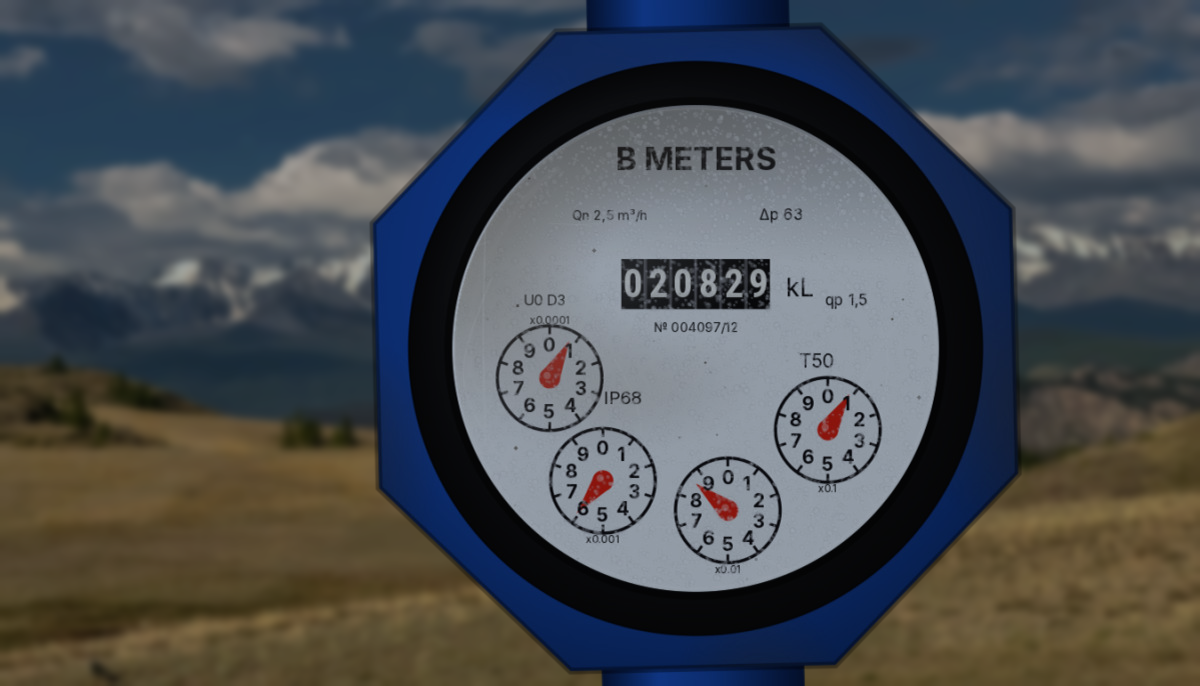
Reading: 20829.0860 kL
